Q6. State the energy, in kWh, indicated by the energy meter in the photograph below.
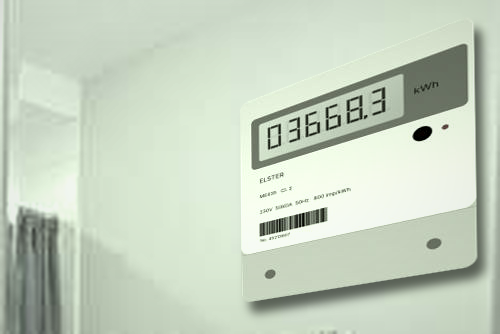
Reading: 3668.3 kWh
